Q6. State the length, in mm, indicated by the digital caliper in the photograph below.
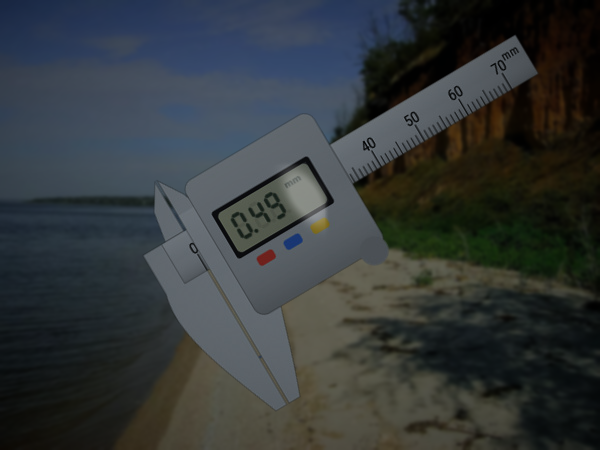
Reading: 0.49 mm
